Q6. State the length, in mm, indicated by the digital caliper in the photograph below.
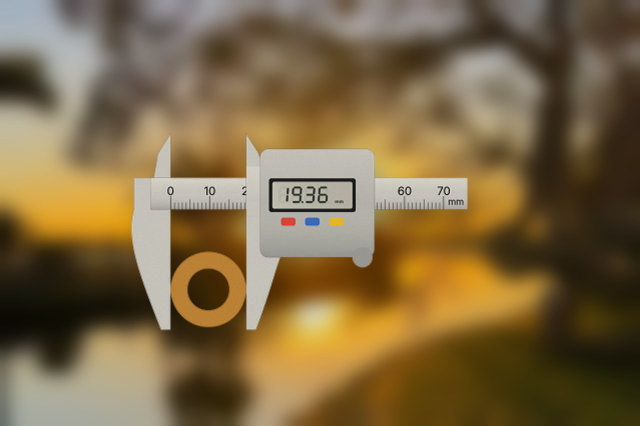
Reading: 19.36 mm
